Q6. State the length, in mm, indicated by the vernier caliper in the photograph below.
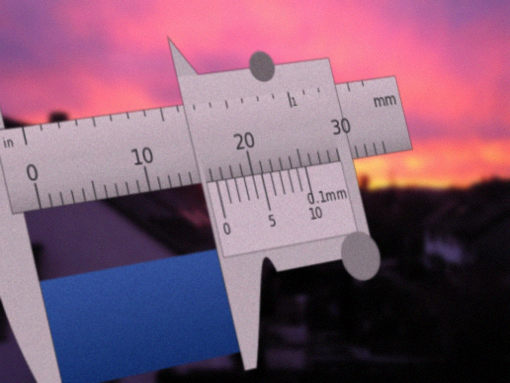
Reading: 16.4 mm
